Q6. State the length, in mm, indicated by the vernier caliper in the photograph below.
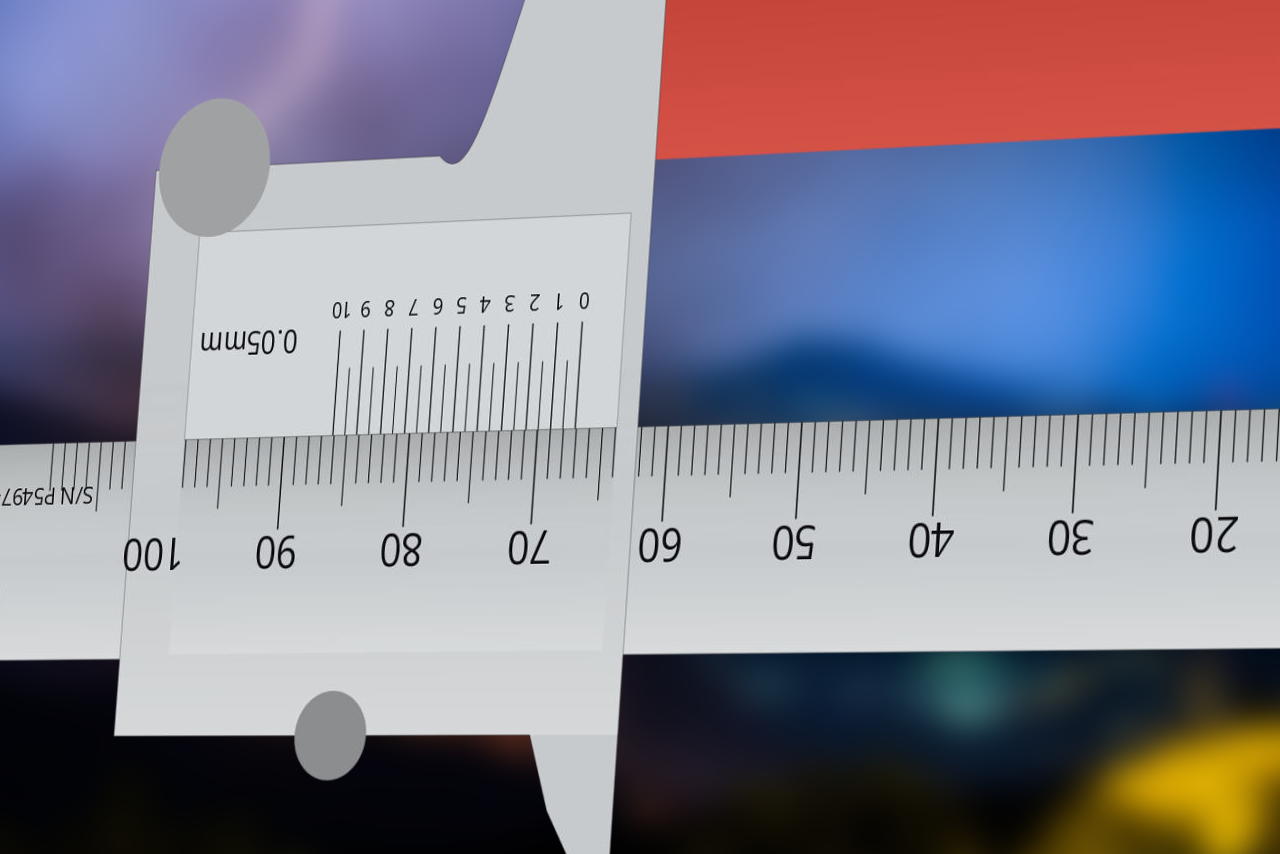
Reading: 67.1 mm
